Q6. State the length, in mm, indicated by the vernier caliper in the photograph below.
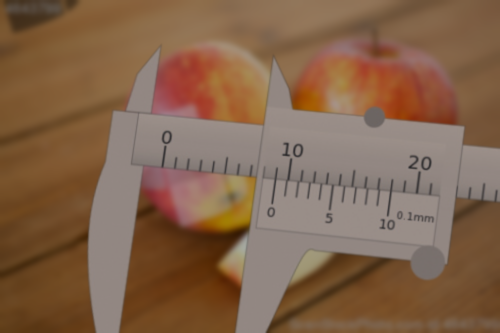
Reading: 9.0 mm
